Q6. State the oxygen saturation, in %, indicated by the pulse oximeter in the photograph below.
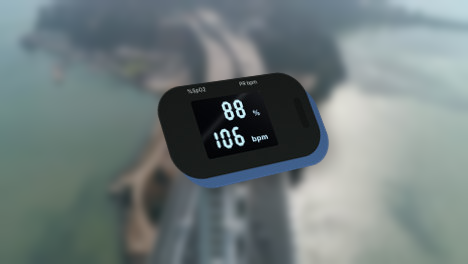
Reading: 88 %
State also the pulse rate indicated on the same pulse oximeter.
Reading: 106 bpm
